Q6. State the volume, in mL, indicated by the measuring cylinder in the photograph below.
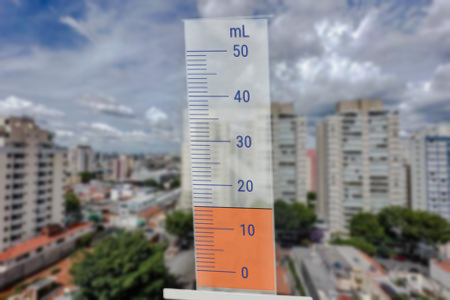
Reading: 15 mL
